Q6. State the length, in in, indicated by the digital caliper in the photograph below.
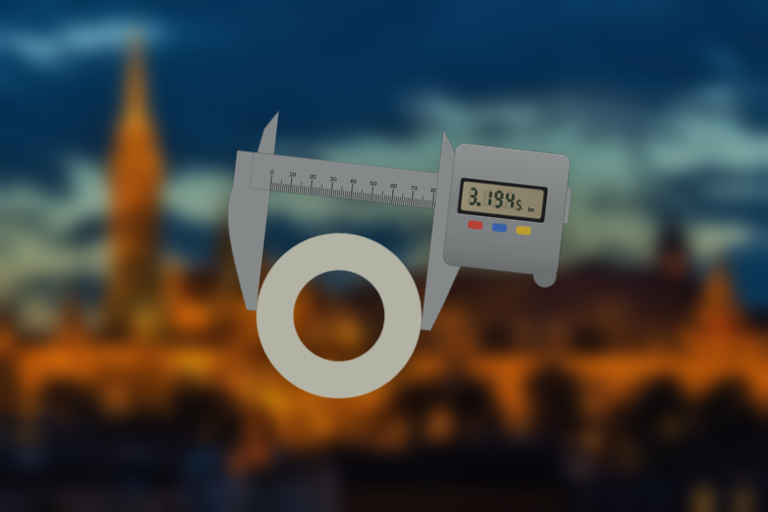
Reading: 3.1945 in
